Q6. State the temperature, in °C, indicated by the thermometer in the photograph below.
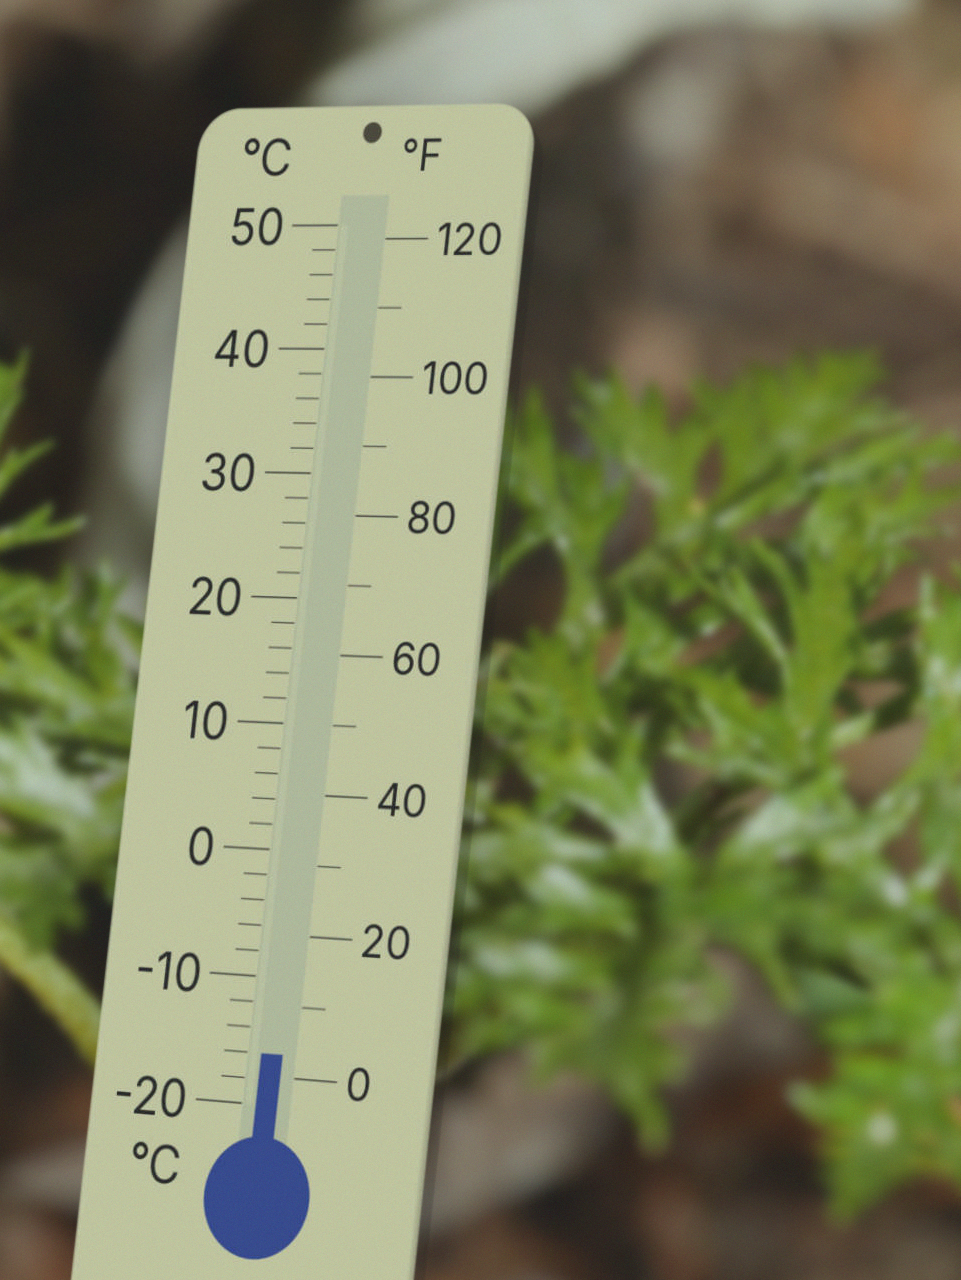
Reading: -16 °C
